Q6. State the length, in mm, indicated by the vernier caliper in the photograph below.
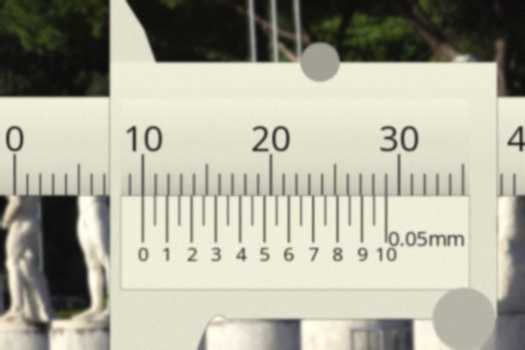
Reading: 10.0 mm
